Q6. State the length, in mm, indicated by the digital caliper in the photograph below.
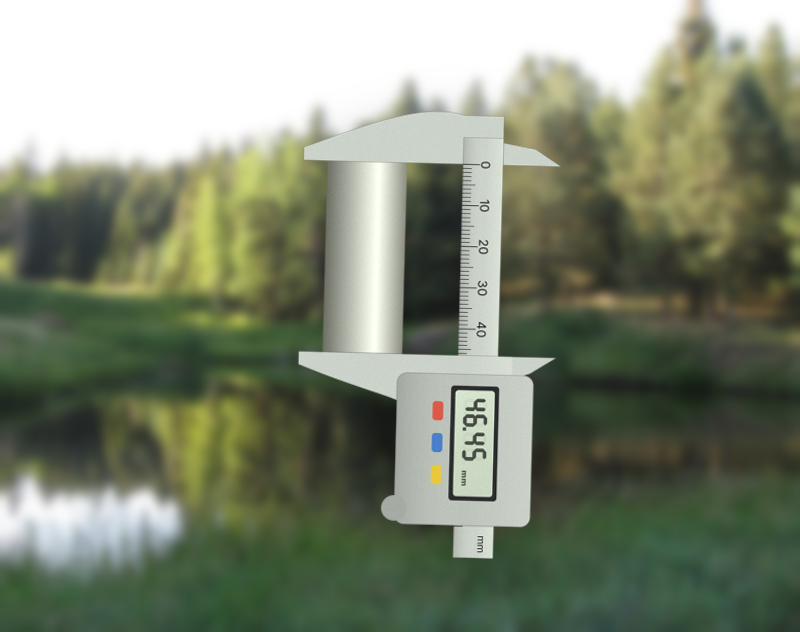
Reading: 46.45 mm
